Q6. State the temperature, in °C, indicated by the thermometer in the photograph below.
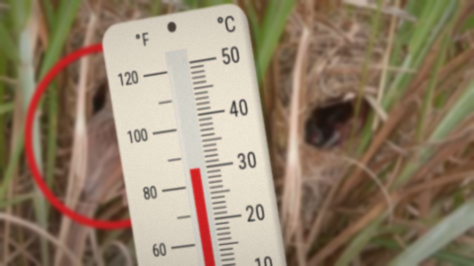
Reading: 30 °C
